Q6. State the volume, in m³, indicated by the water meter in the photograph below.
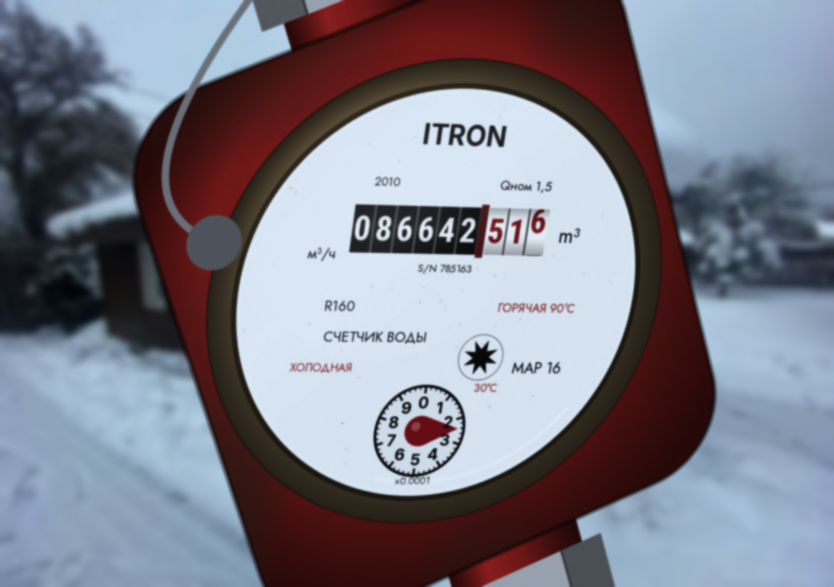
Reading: 86642.5162 m³
